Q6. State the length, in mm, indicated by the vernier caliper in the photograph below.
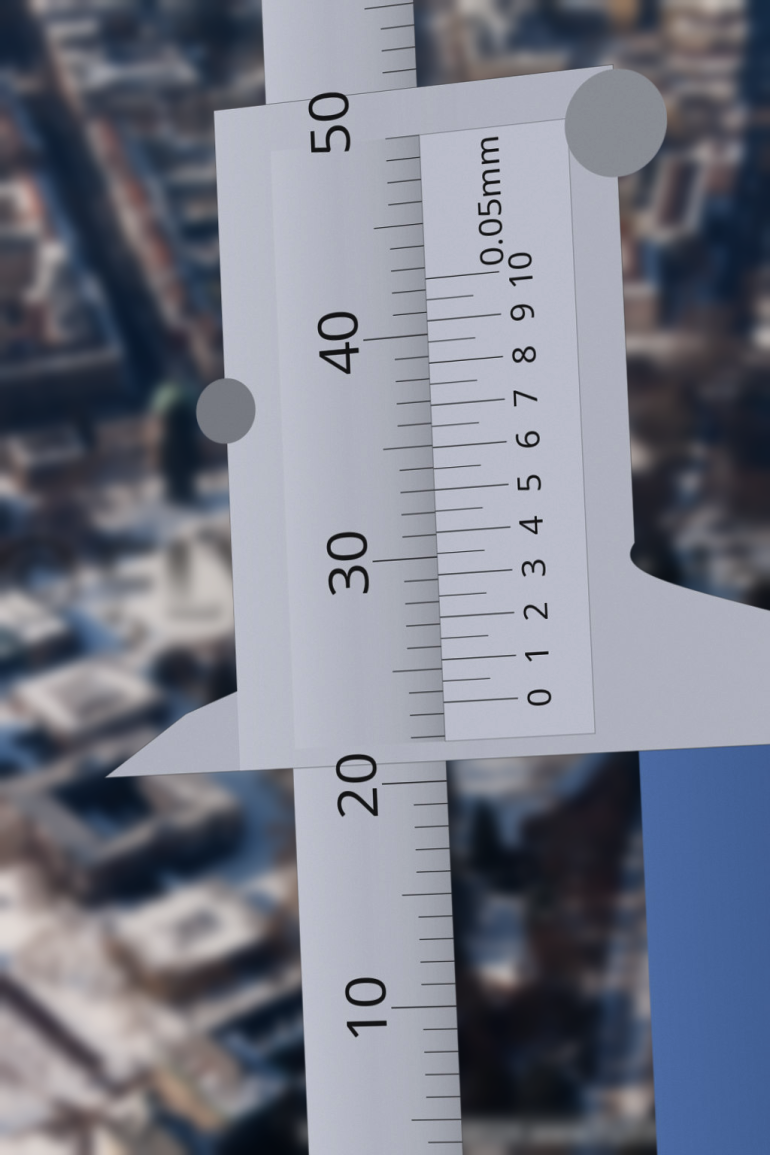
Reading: 23.50 mm
